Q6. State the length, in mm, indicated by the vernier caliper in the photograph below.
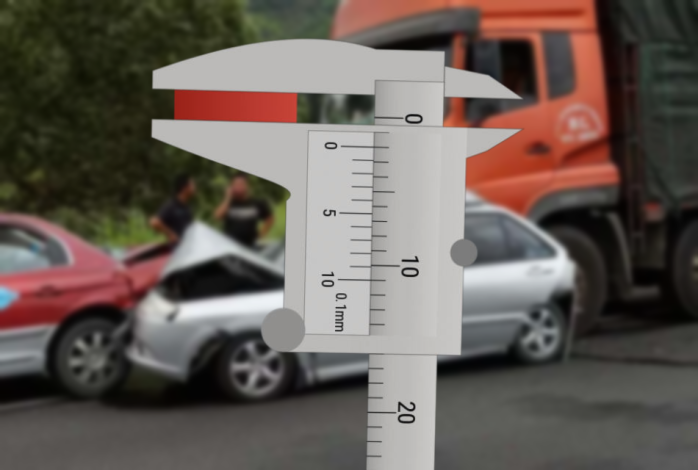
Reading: 2.0 mm
